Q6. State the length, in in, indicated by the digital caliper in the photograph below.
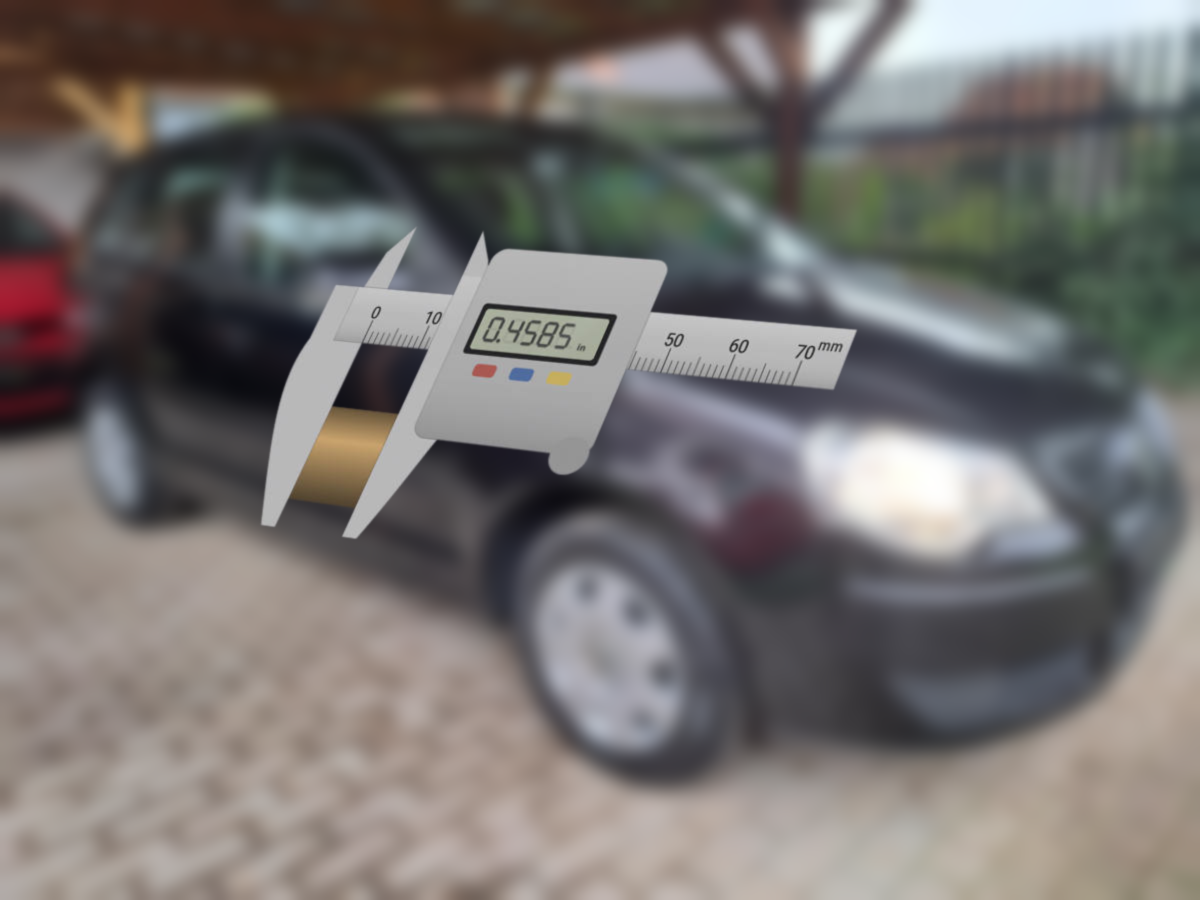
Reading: 0.4585 in
